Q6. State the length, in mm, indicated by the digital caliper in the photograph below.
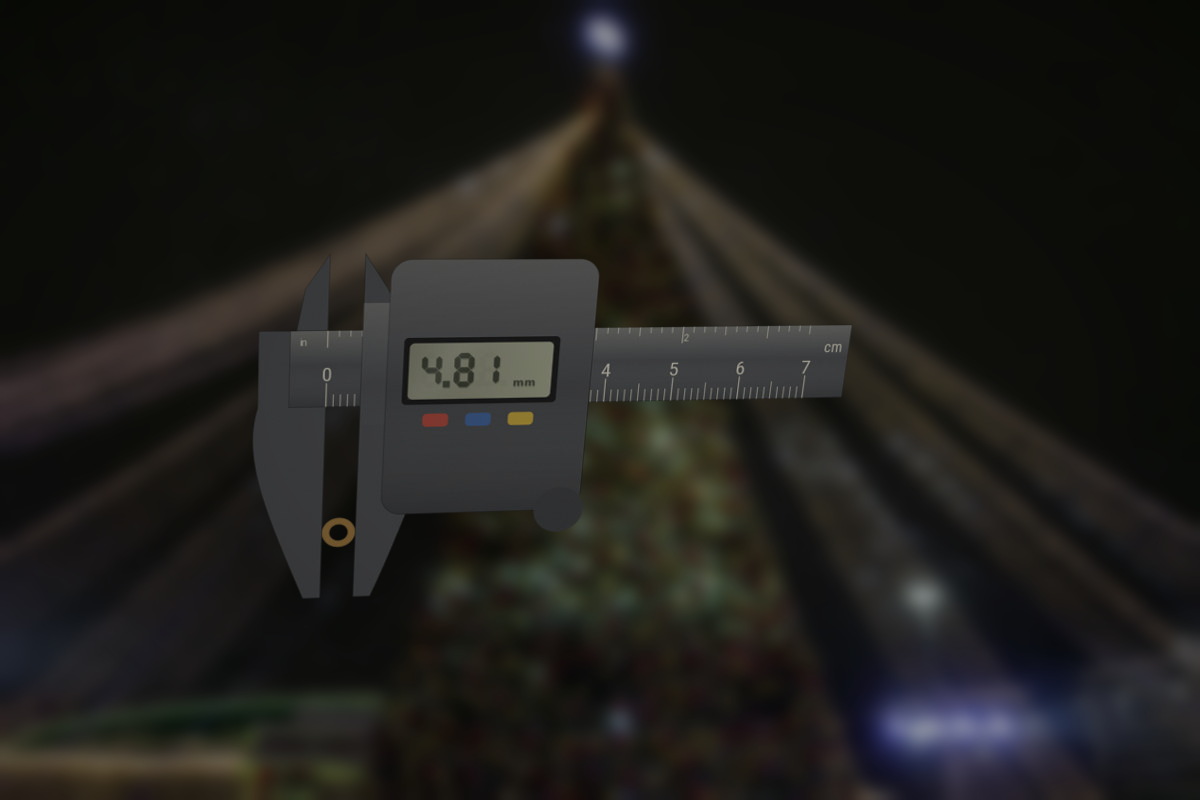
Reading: 4.81 mm
